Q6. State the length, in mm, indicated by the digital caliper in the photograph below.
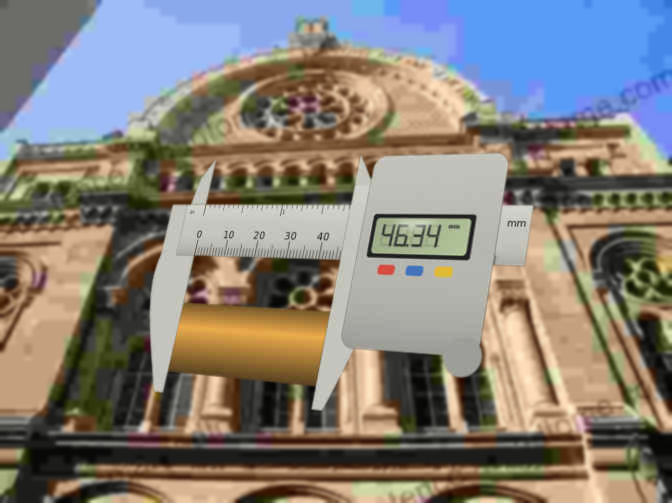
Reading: 46.34 mm
